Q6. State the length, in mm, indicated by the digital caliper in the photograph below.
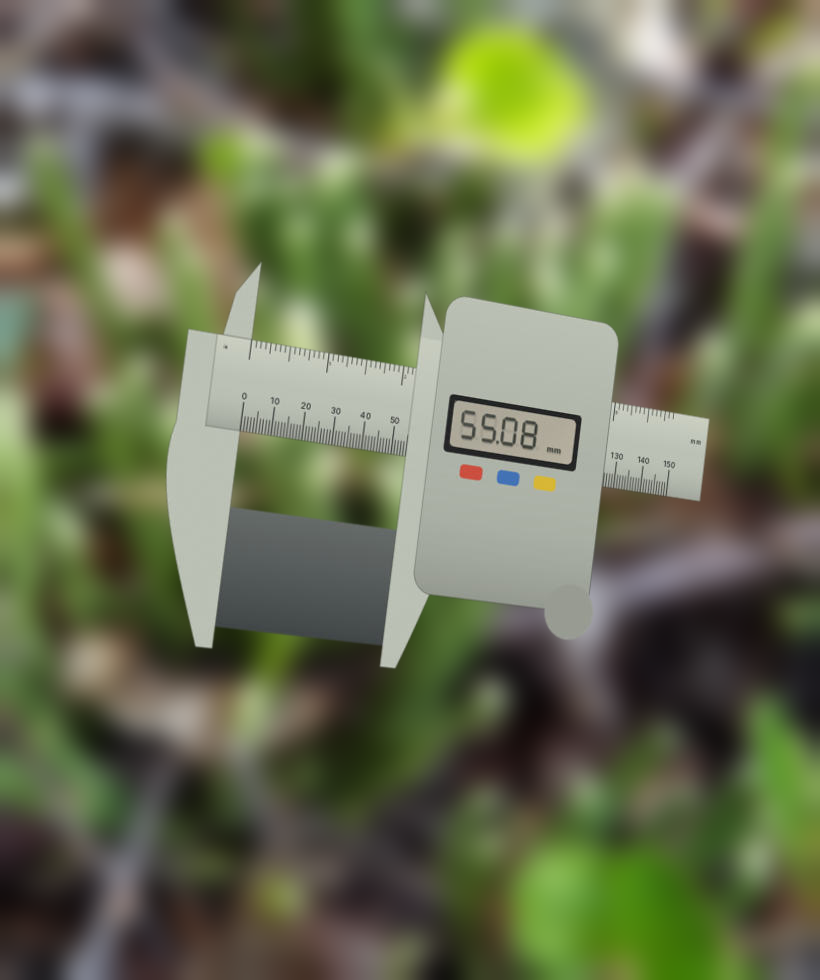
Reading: 55.08 mm
